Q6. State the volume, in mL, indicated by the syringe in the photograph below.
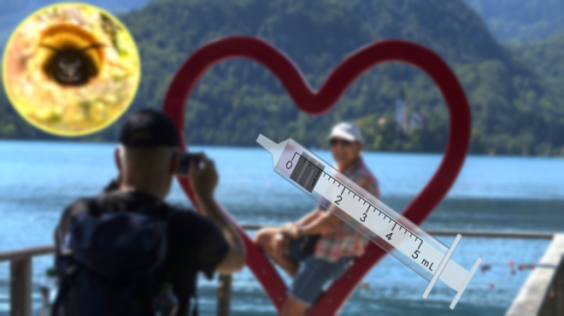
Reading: 0.2 mL
